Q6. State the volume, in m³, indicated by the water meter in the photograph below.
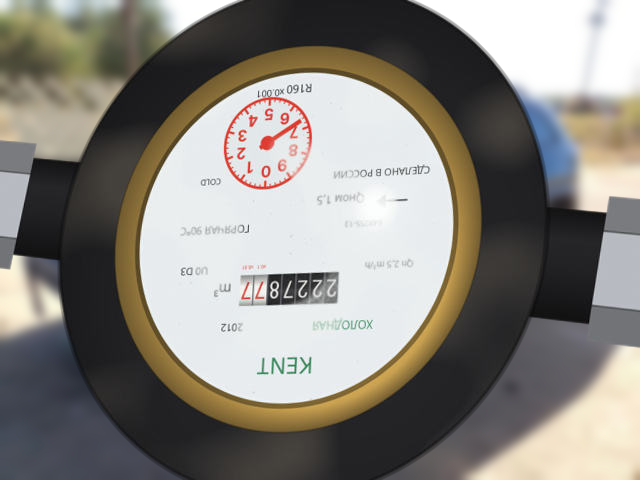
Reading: 22278.776 m³
